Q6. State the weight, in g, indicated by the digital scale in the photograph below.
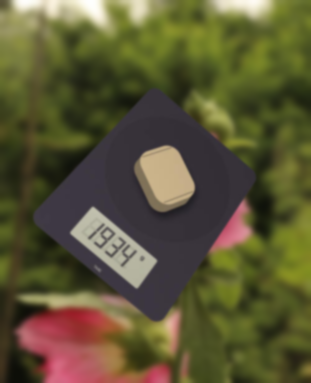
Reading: 1934 g
